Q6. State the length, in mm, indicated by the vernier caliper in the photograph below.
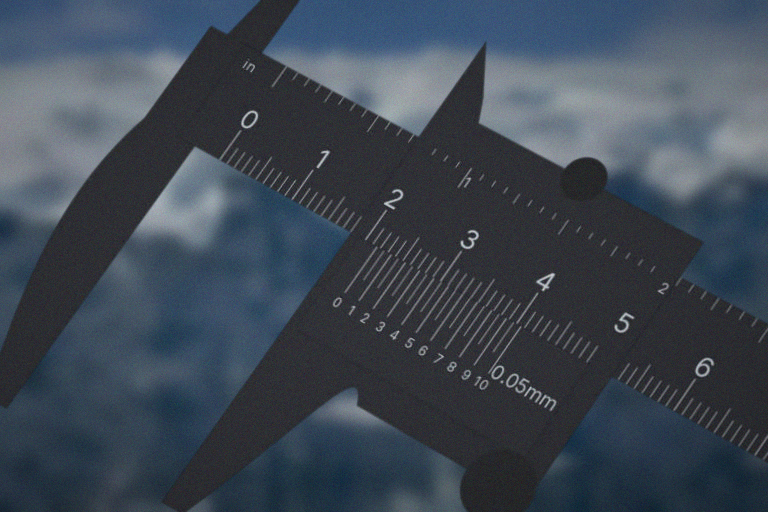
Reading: 21.6 mm
